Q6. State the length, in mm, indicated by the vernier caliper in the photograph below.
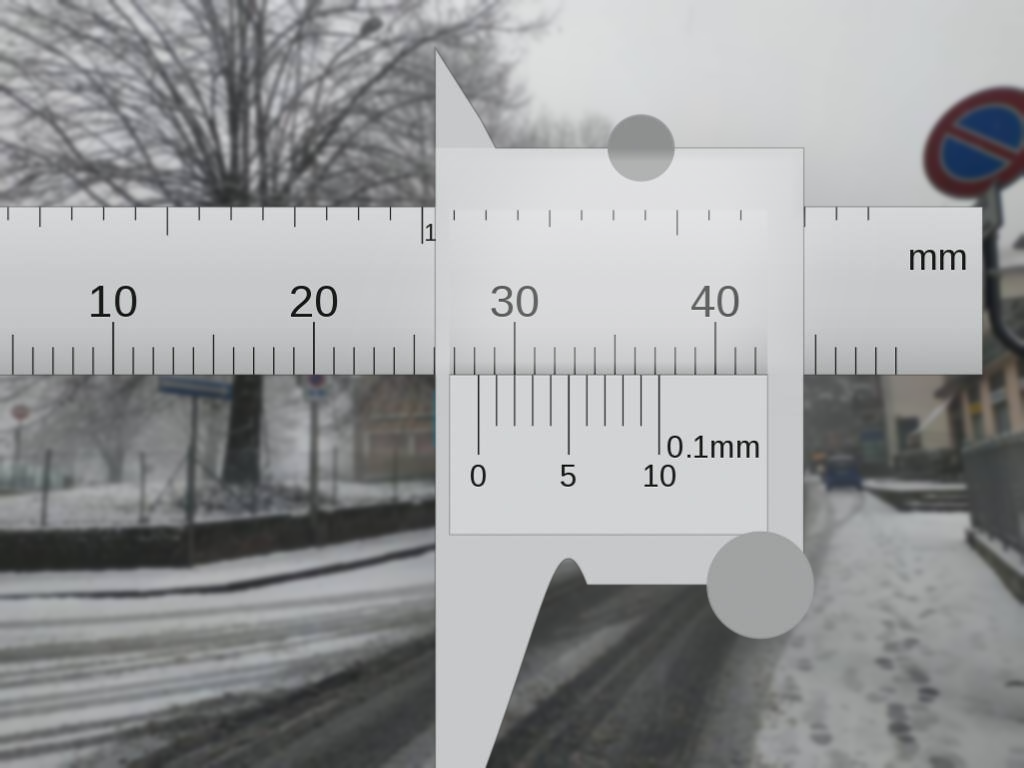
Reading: 28.2 mm
